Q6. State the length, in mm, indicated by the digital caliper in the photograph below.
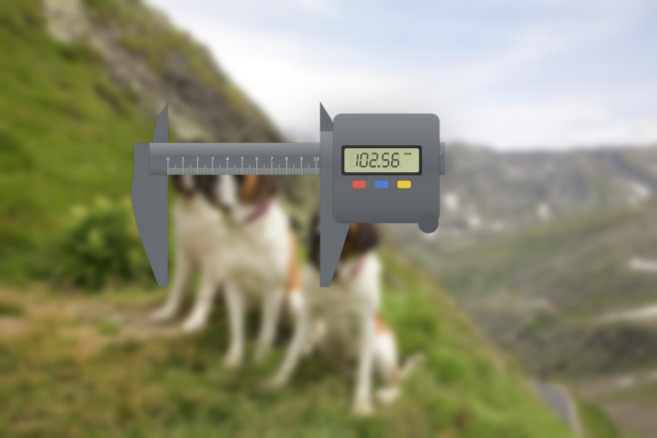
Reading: 102.56 mm
